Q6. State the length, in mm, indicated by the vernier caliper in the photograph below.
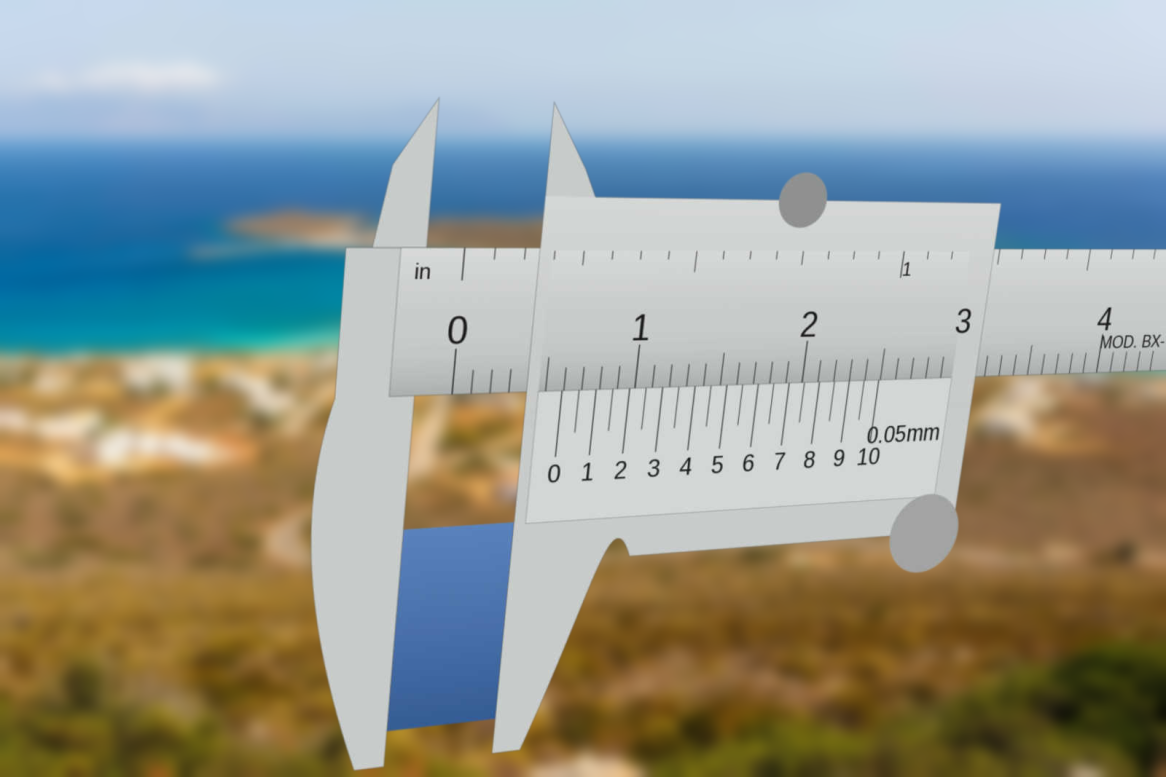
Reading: 5.9 mm
